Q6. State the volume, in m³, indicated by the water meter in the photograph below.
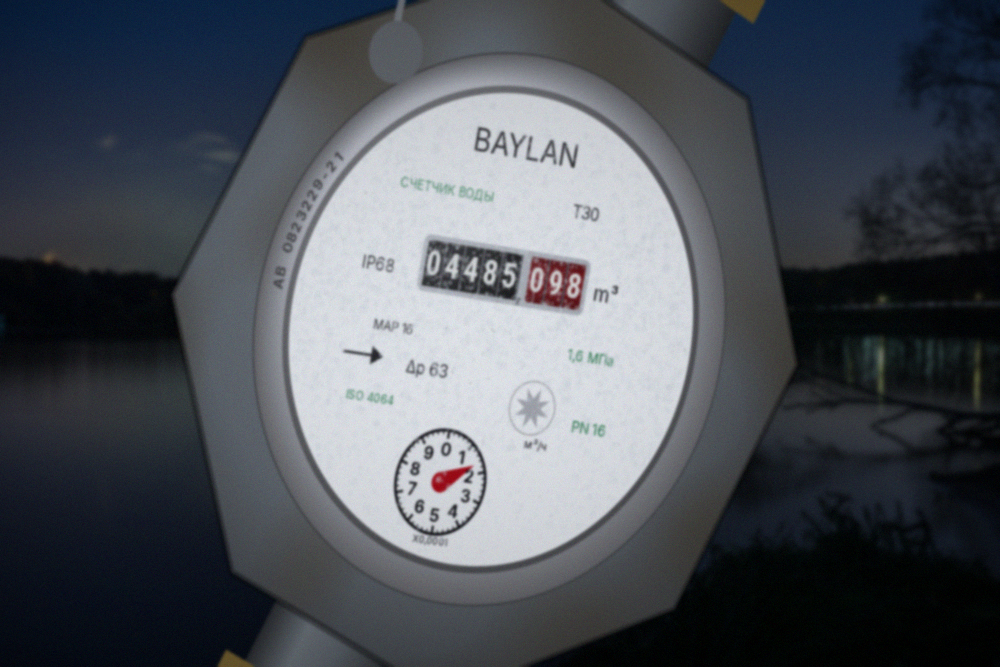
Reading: 4485.0981 m³
